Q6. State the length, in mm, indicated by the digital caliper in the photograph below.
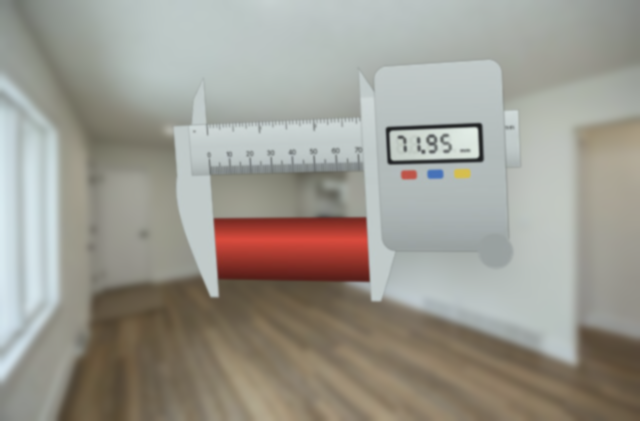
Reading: 71.95 mm
